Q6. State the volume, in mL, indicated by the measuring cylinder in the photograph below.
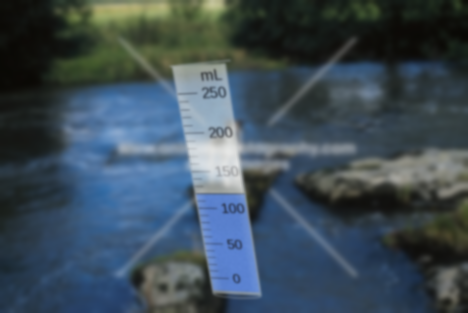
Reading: 120 mL
